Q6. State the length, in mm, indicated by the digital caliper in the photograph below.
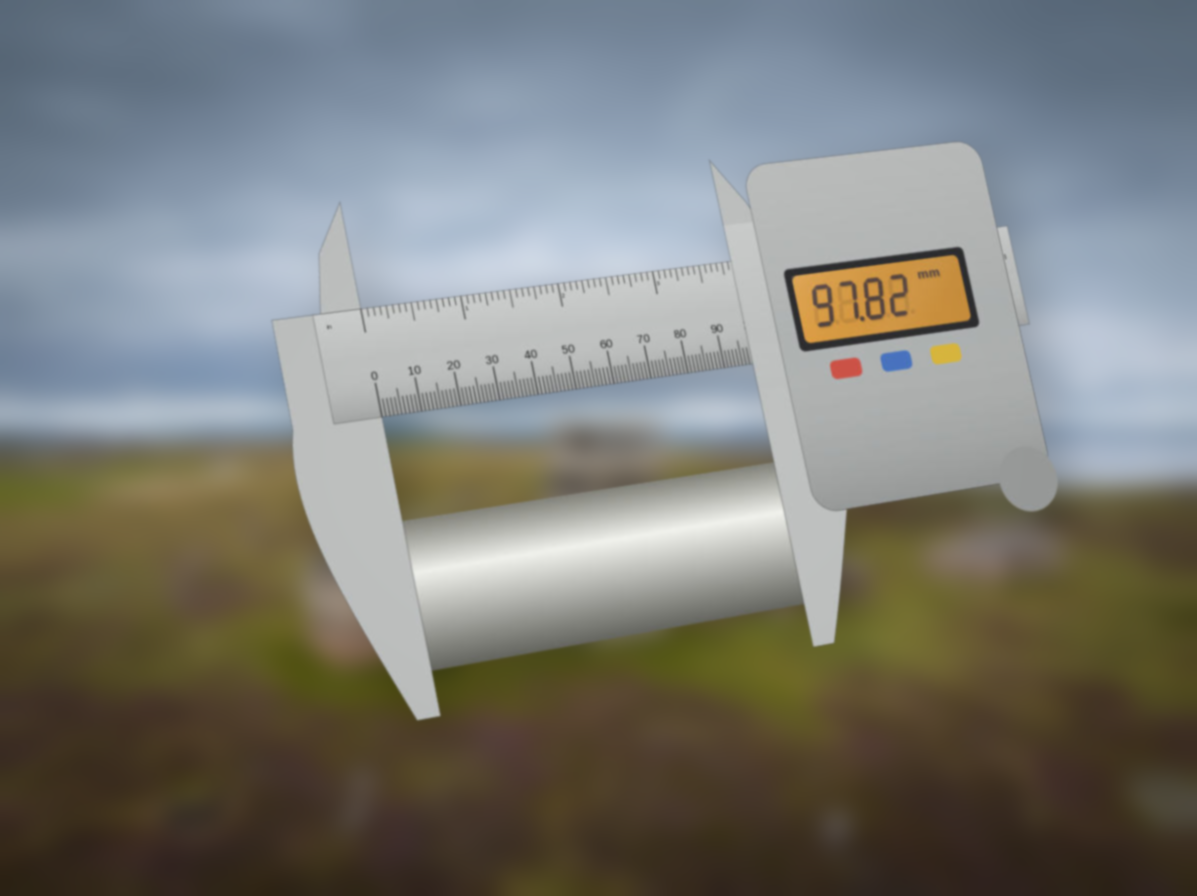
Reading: 97.82 mm
